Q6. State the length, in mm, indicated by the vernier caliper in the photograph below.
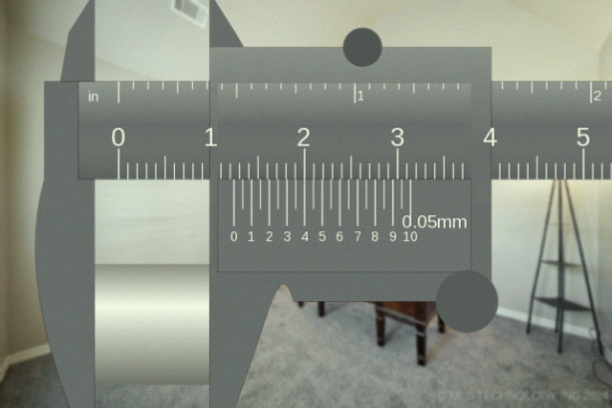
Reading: 12.4 mm
